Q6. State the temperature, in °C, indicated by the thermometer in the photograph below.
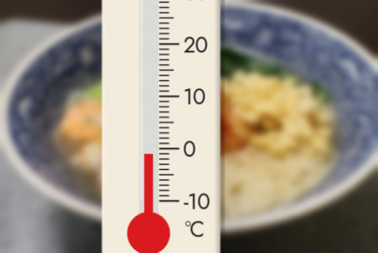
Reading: -1 °C
